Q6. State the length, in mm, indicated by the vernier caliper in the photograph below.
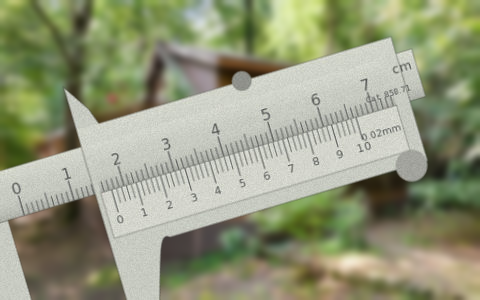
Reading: 17.5 mm
